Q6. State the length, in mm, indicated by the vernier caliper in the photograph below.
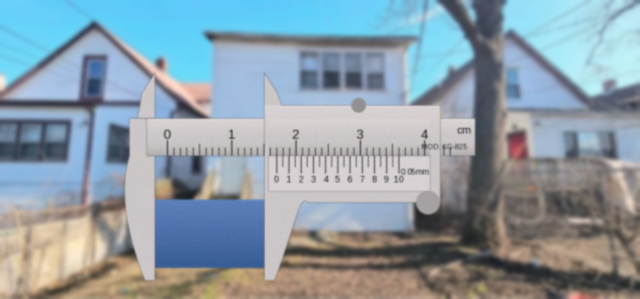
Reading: 17.0 mm
